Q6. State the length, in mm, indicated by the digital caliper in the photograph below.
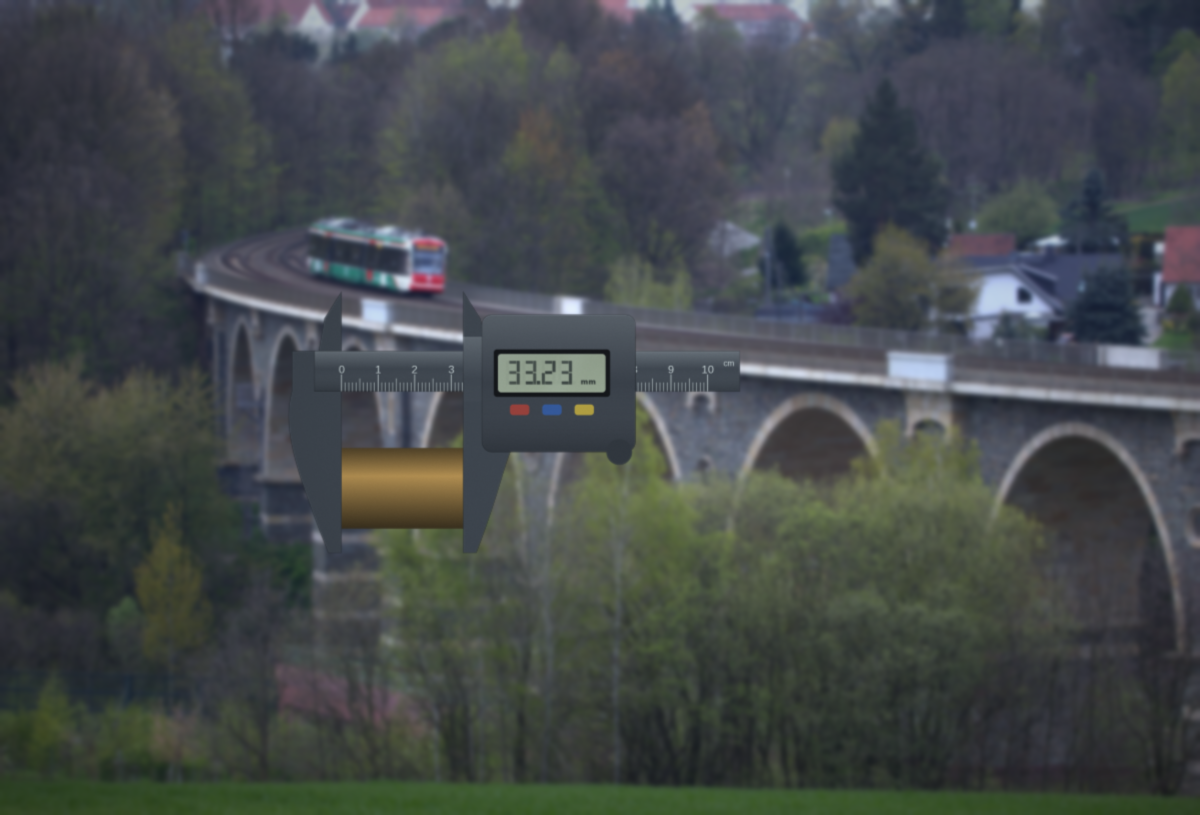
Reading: 33.23 mm
